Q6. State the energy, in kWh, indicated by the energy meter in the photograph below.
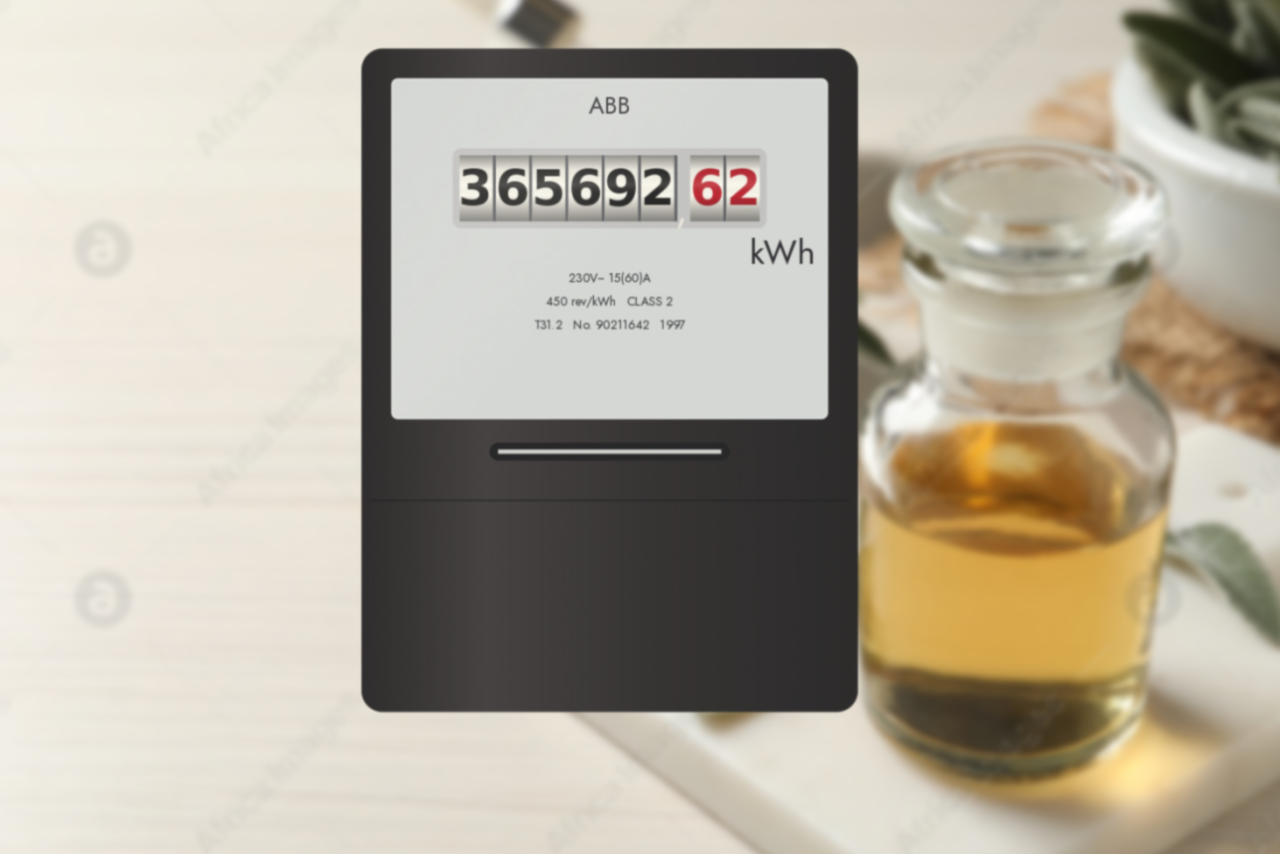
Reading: 365692.62 kWh
